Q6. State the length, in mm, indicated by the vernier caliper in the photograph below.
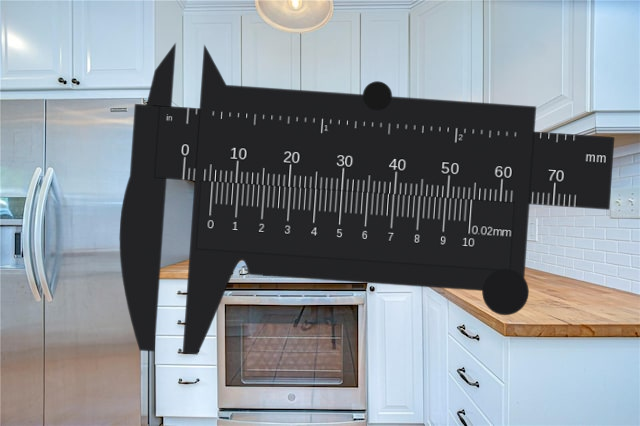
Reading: 5.5 mm
